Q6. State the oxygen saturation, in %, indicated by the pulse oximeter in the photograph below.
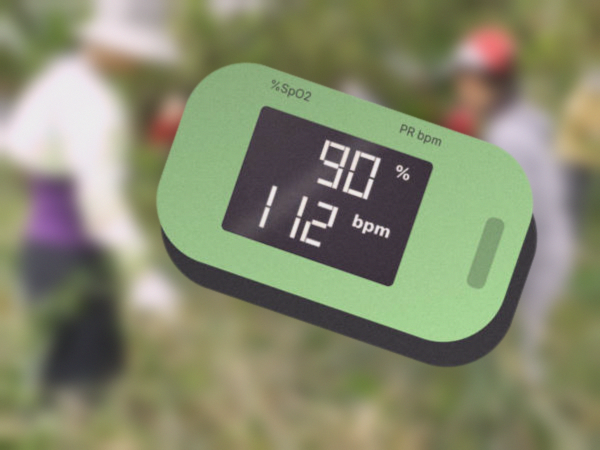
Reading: 90 %
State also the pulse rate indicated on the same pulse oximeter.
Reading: 112 bpm
